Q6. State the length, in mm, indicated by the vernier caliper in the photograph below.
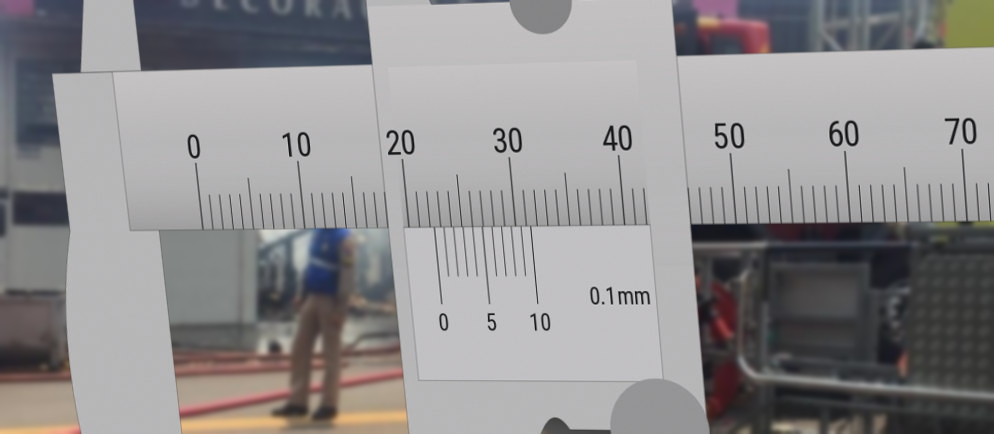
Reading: 22.4 mm
